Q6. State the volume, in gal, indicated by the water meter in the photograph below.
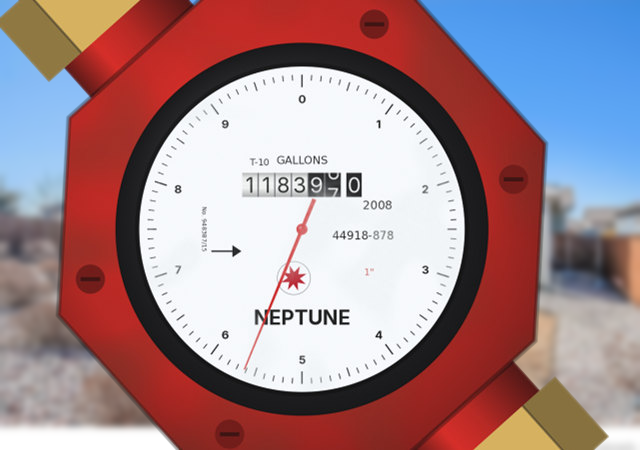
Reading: 1183965.6 gal
